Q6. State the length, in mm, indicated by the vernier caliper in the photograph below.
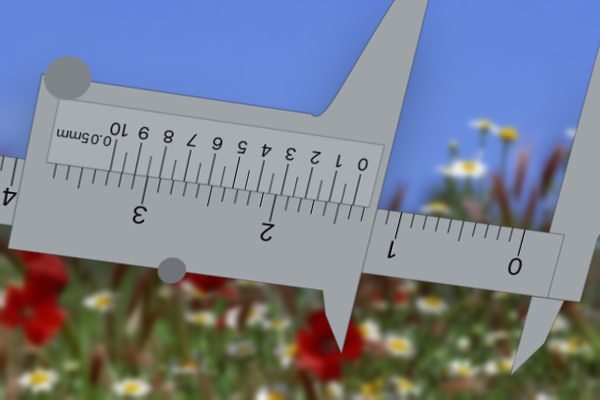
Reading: 13.9 mm
